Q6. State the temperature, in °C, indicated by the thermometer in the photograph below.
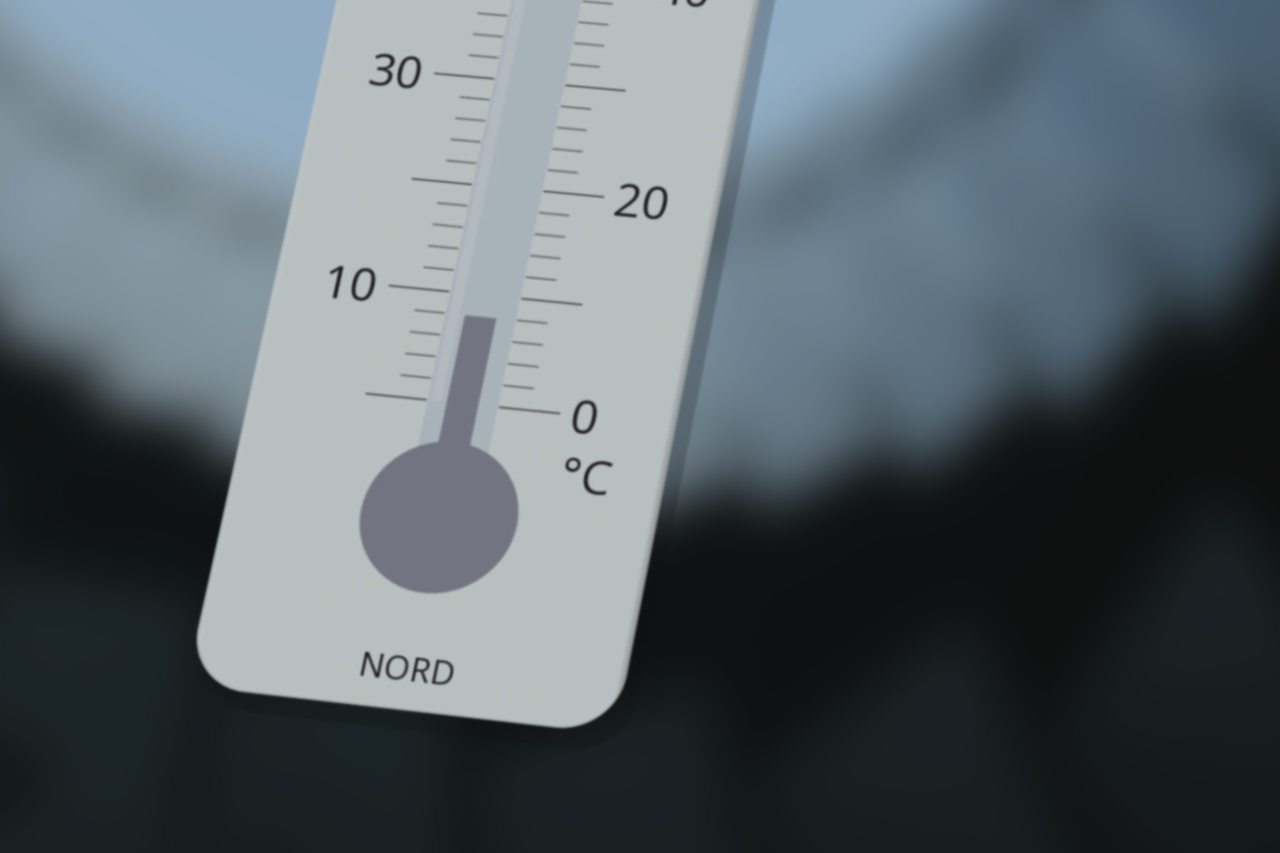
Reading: 8 °C
